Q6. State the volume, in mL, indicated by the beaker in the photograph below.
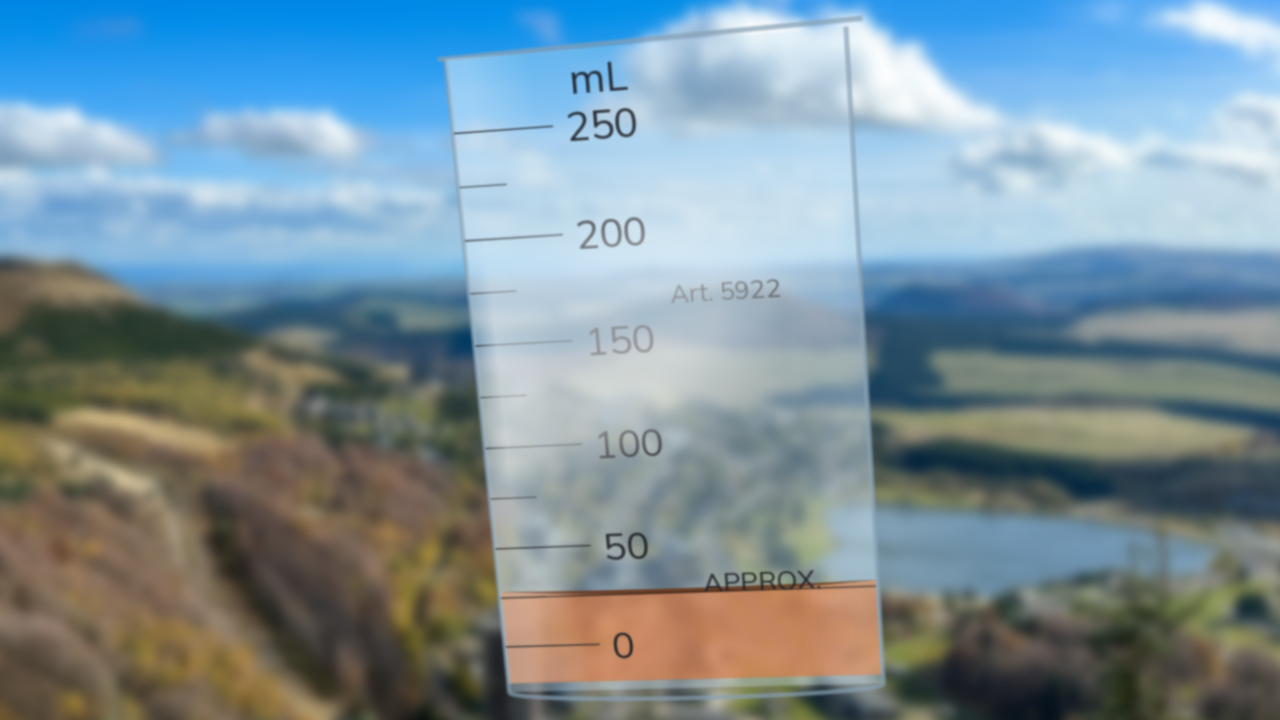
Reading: 25 mL
